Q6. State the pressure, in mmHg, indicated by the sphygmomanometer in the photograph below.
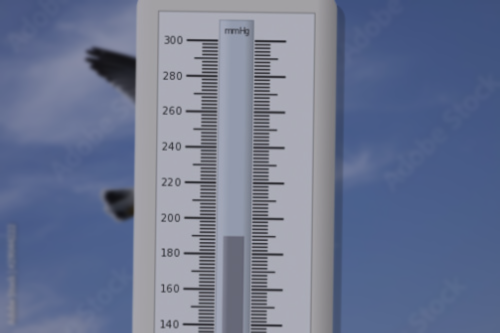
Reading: 190 mmHg
